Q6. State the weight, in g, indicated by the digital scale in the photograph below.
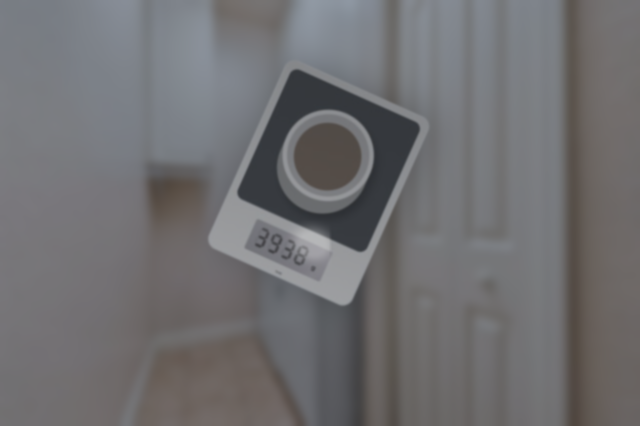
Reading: 3938 g
